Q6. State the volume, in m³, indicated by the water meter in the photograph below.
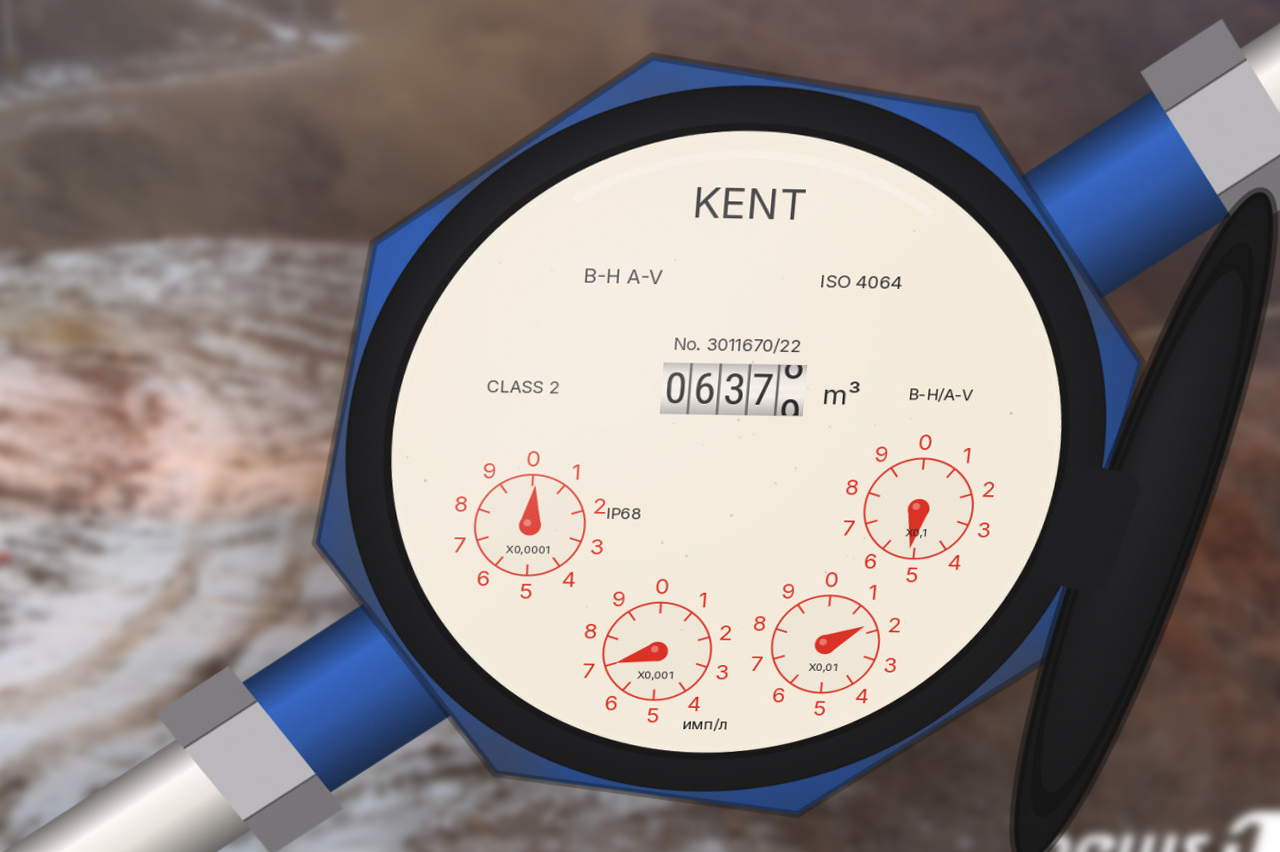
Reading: 6378.5170 m³
